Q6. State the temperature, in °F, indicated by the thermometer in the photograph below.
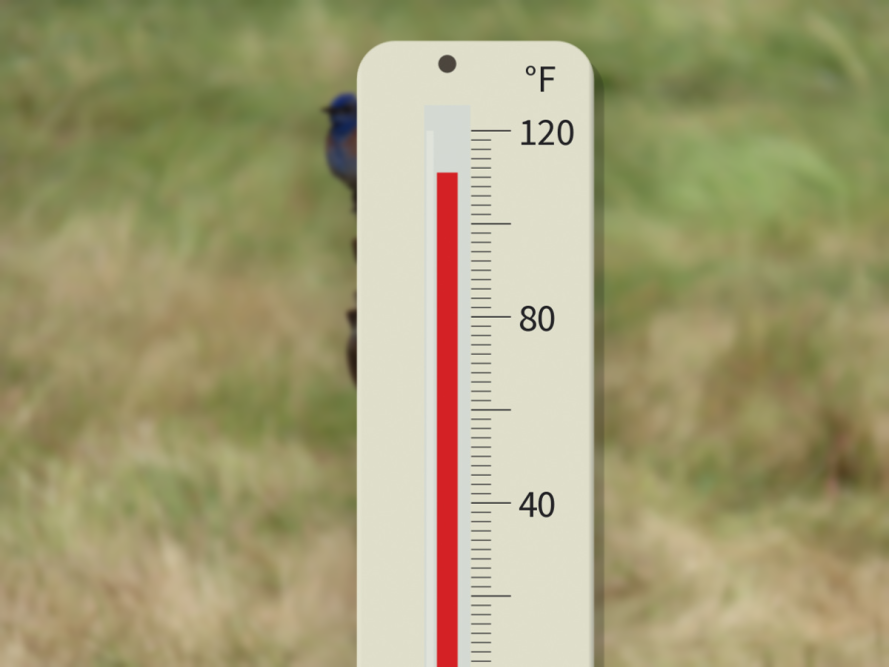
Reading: 111 °F
